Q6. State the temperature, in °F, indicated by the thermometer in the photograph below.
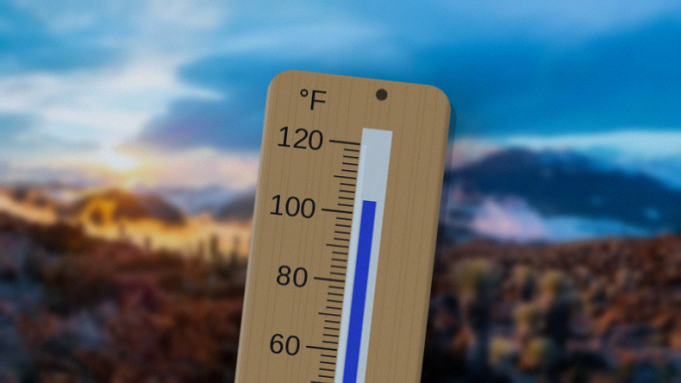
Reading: 104 °F
